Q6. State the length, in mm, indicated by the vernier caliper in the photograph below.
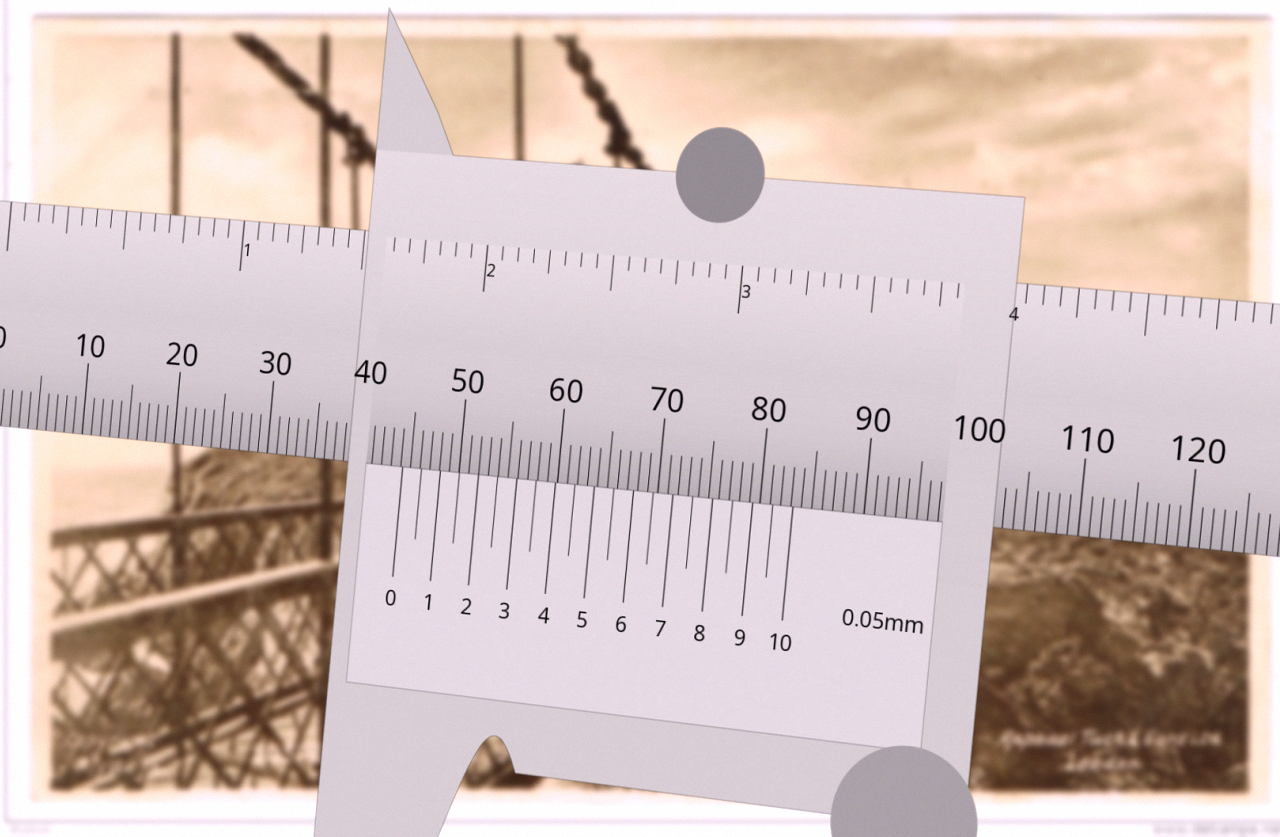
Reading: 44.2 mm
